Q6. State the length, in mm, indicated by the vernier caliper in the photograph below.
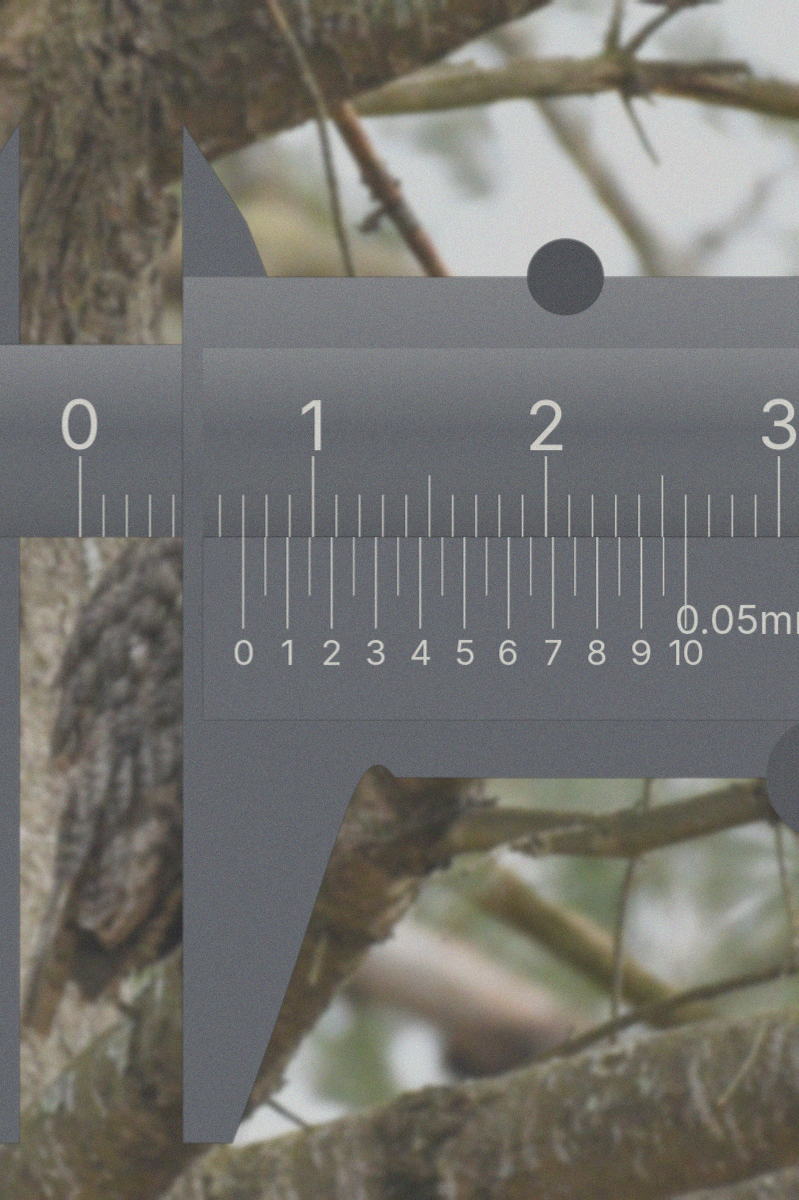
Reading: 7.0 mm
